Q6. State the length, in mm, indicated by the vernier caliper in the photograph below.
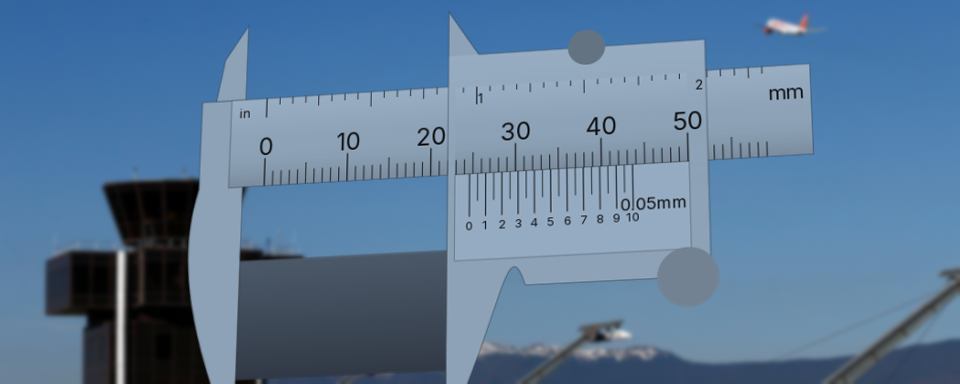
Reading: 24.6 mm
